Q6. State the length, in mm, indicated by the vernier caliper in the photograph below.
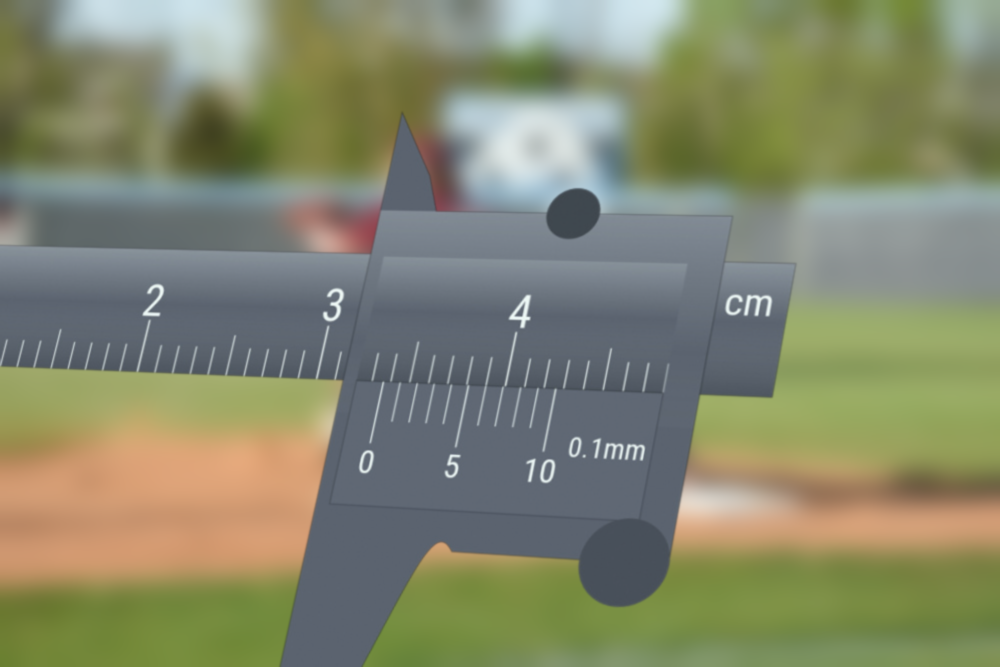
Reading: 33.6 mm
